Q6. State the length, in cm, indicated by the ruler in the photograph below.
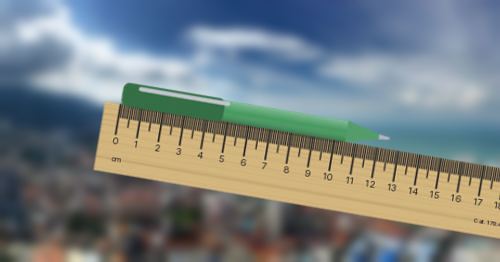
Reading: 12.5 cm
